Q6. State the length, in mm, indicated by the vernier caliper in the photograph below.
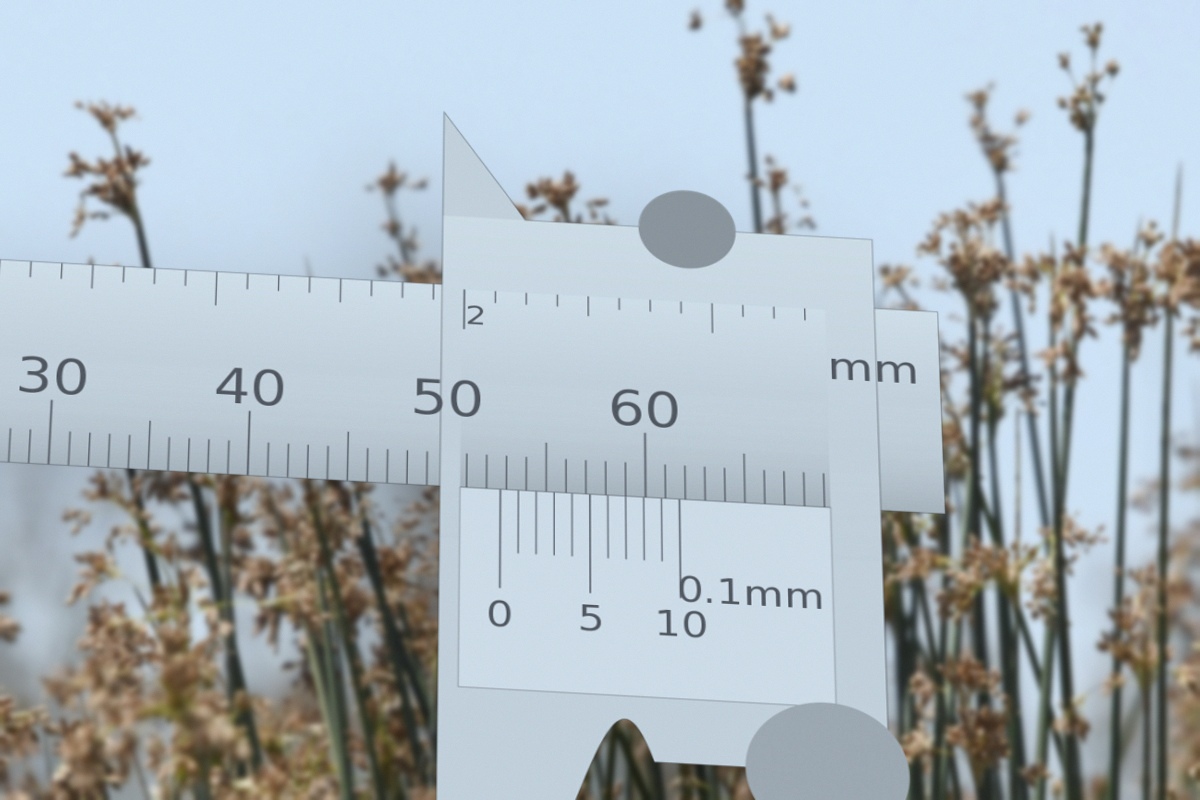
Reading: 52.7 mm
